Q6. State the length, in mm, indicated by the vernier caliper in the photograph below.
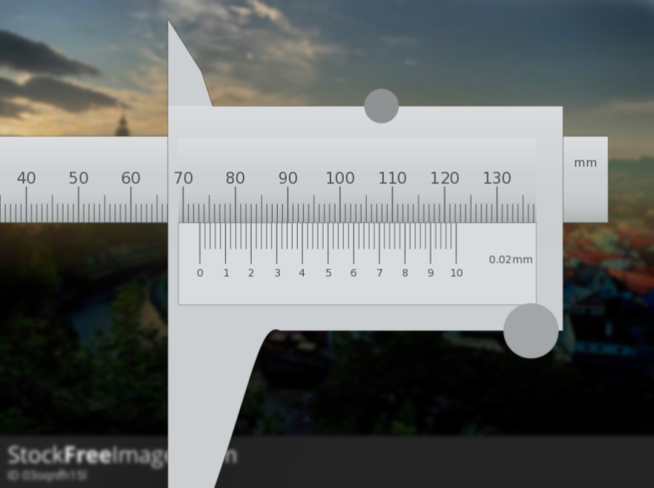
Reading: 73.2 mm
